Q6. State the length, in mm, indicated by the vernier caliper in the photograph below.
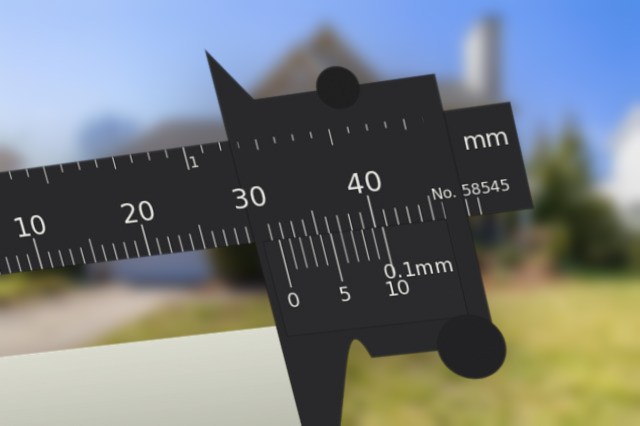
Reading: 31.6 mm
